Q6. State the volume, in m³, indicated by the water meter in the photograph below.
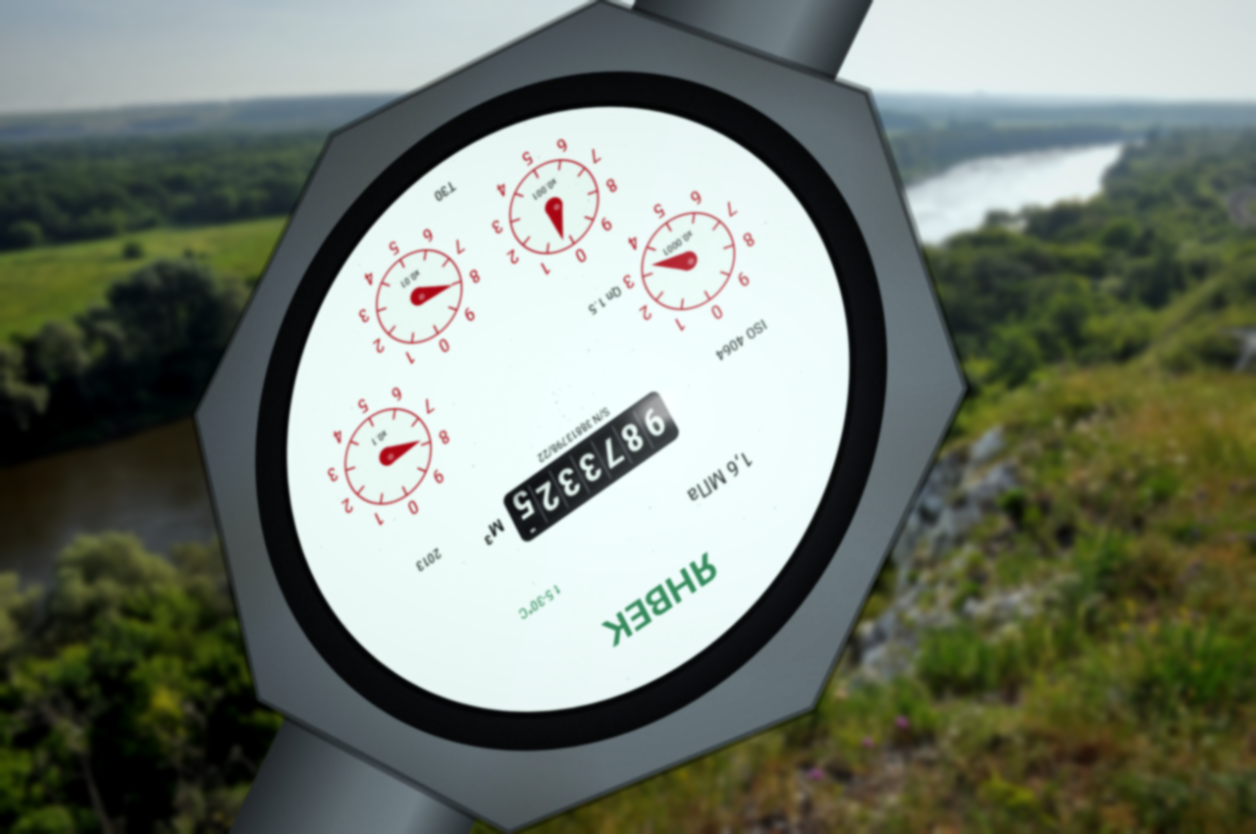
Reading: 9873324.7803 m³
